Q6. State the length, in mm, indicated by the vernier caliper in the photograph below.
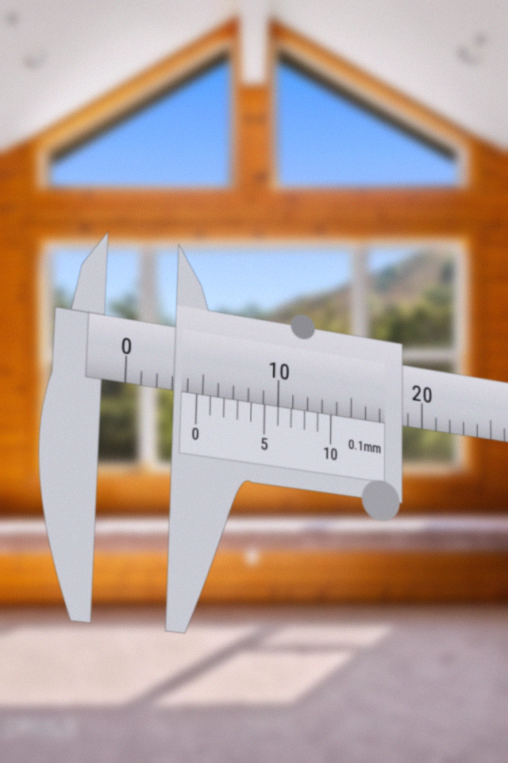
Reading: 4.6 mm
